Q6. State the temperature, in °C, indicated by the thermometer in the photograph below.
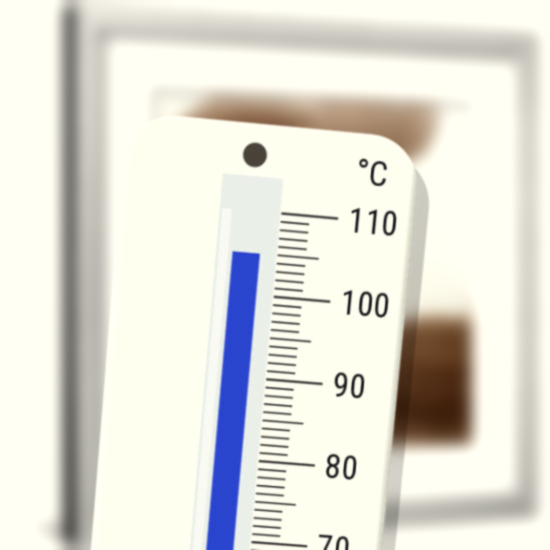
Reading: 105 °C
